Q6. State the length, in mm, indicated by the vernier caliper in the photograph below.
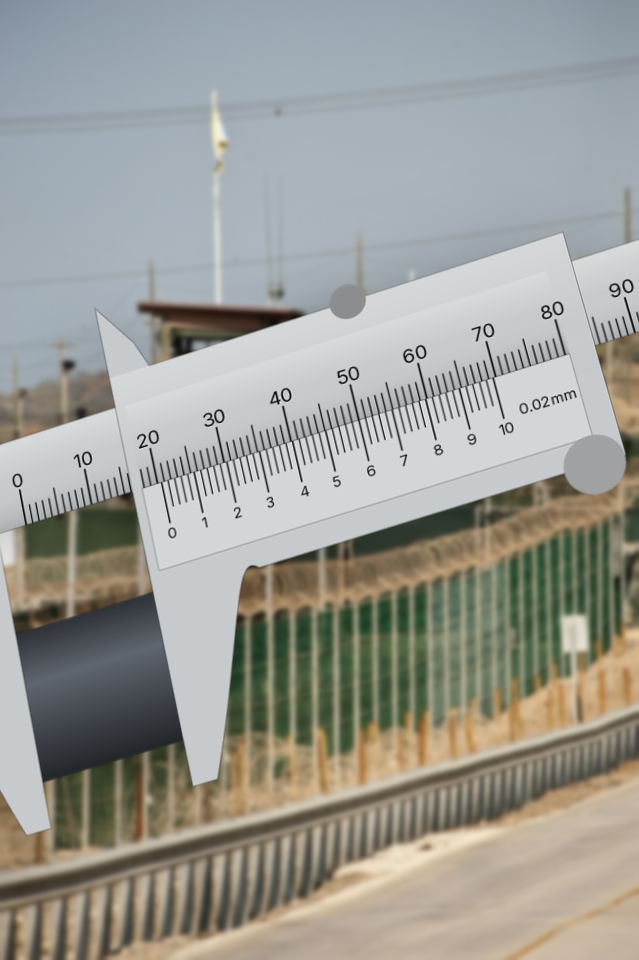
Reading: 20.6 mm
